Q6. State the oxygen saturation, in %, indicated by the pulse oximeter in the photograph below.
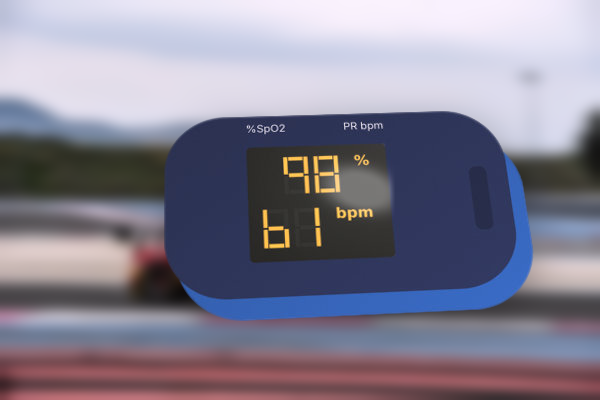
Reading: 98 %
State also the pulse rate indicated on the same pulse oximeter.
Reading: 61 bpm
